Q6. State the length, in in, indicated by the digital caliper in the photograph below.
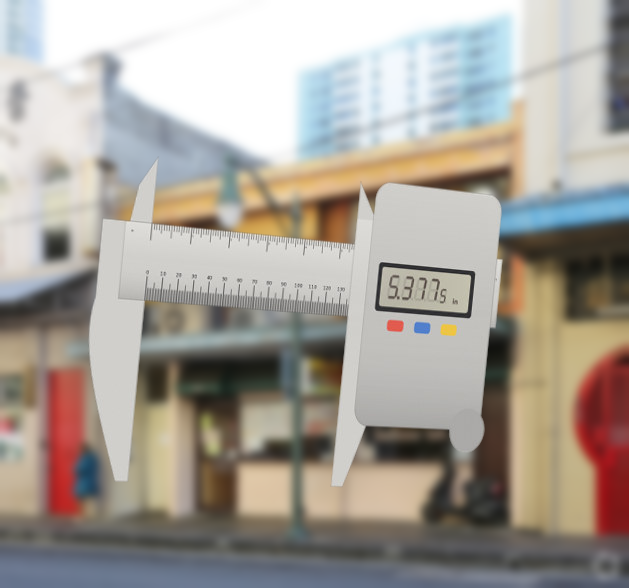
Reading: 5.3775 in
